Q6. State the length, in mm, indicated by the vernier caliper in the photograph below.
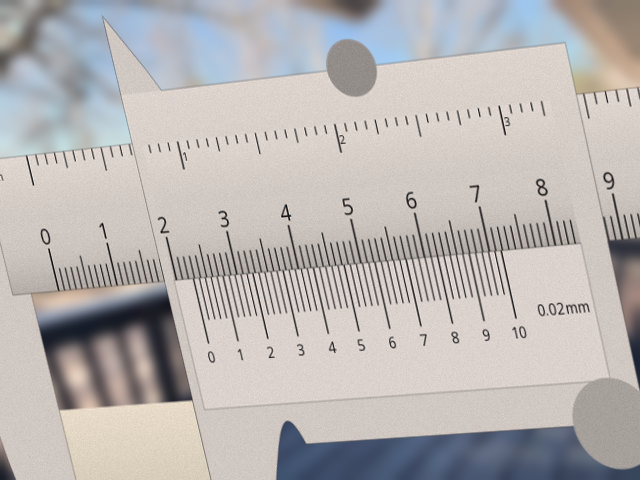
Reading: 22.8 mm
